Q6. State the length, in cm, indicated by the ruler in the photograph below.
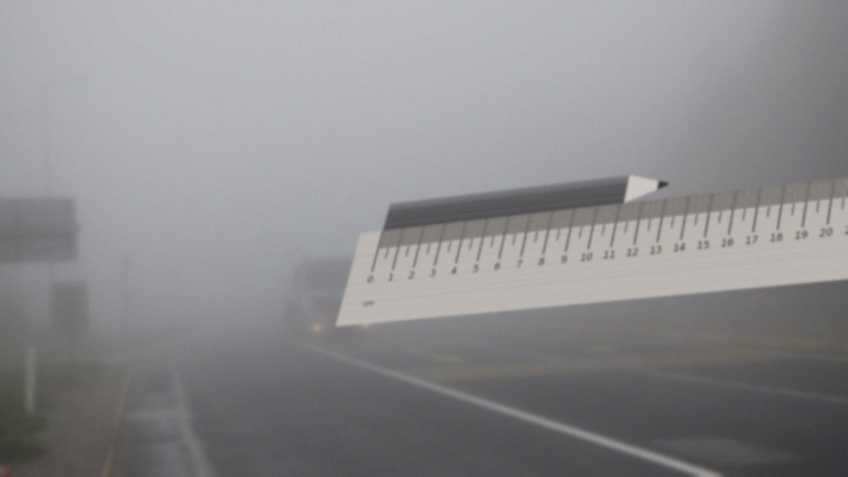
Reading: 13 cm
